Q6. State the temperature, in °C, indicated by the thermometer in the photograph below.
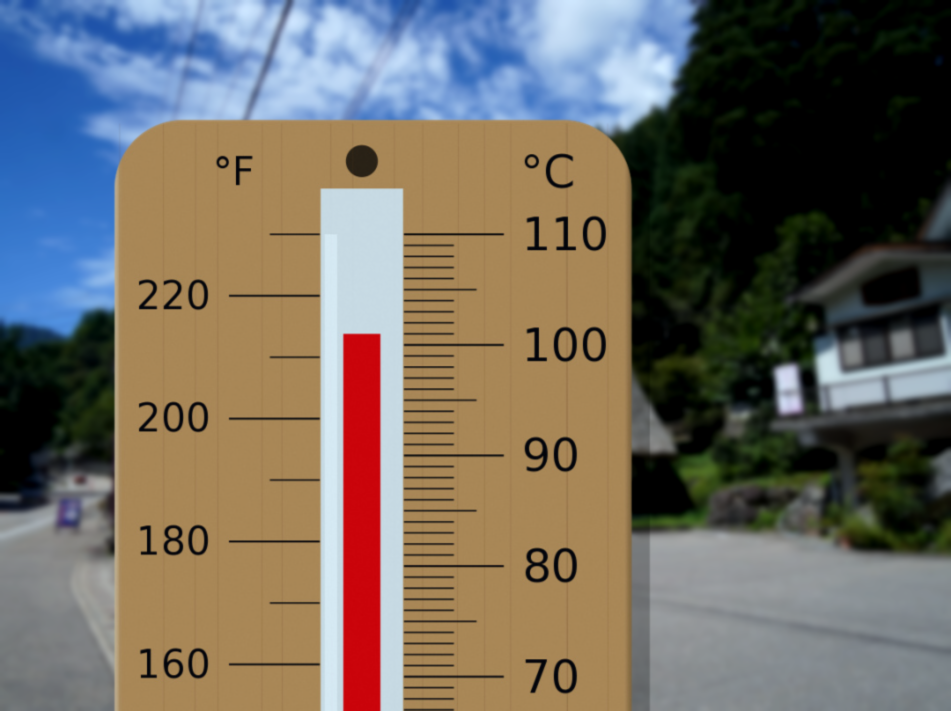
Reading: 101 °C
